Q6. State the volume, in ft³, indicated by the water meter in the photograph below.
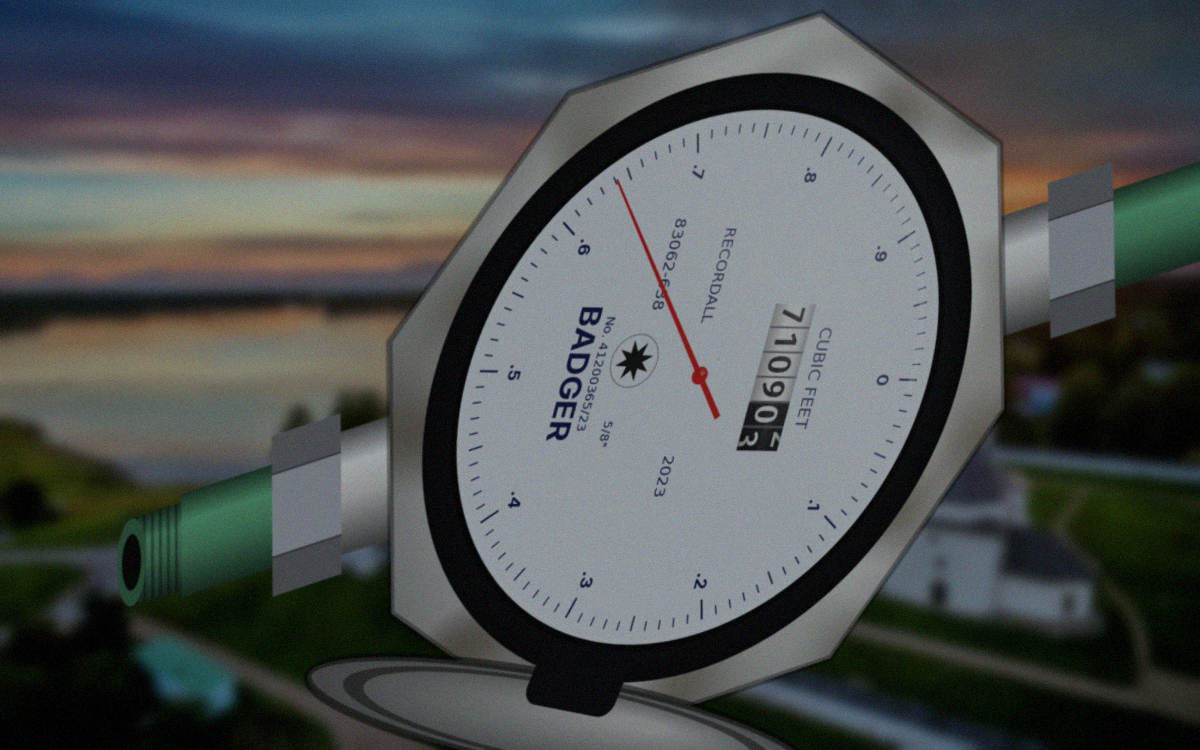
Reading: 710902.64 ft³
